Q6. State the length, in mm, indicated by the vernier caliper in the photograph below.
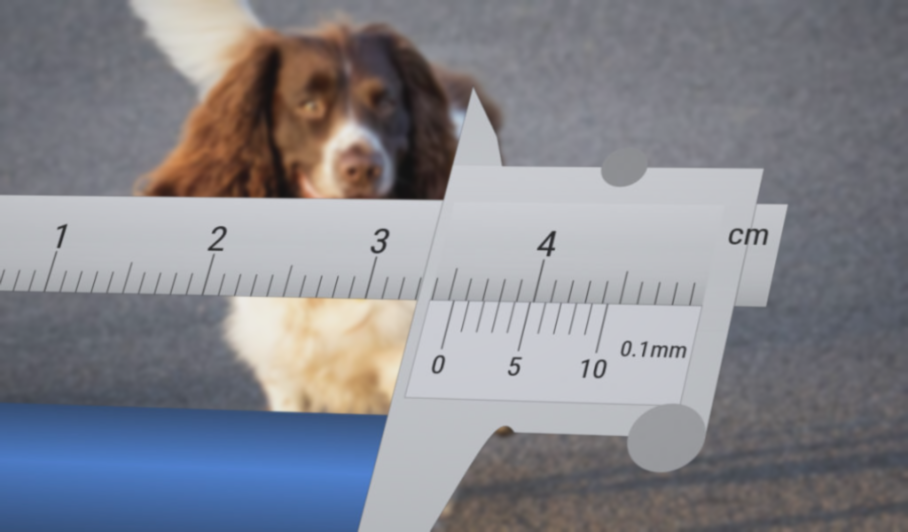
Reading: 35.3 mm
